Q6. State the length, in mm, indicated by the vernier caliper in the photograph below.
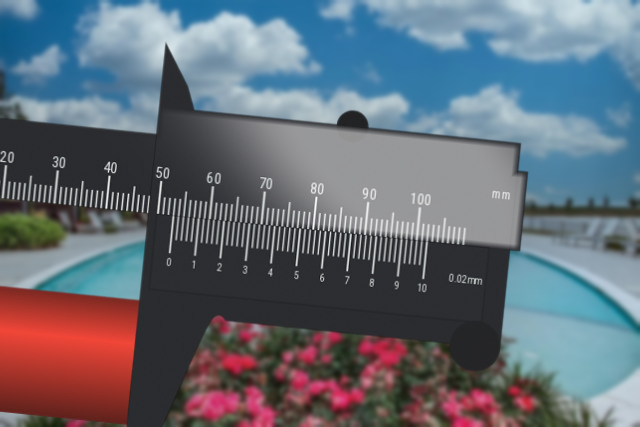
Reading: 53.0 mm
